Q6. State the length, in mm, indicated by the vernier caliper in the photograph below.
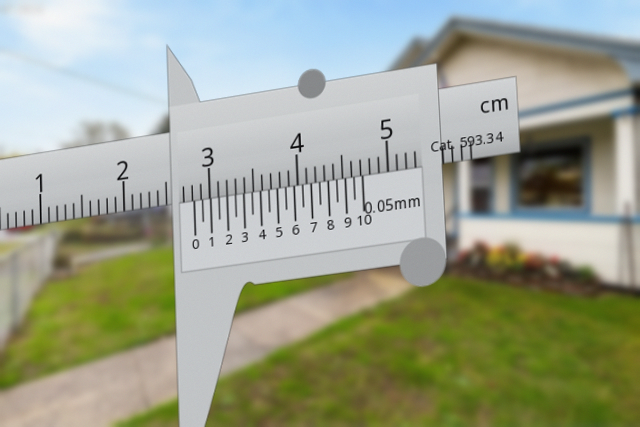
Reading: 28.2 mm
